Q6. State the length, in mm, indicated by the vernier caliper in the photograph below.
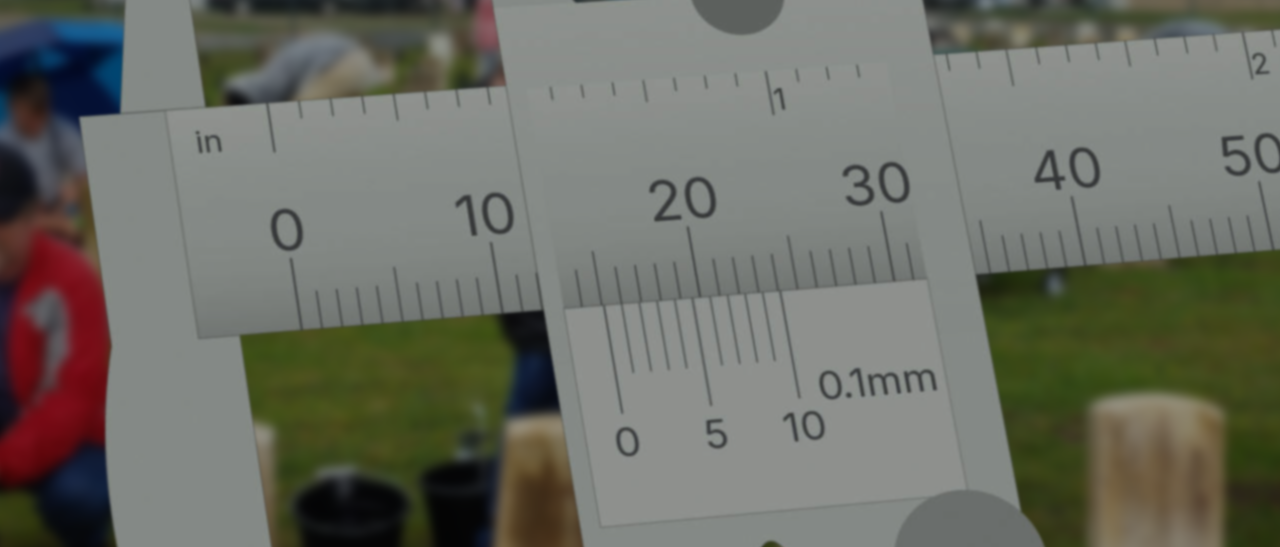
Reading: 15.1 mm
